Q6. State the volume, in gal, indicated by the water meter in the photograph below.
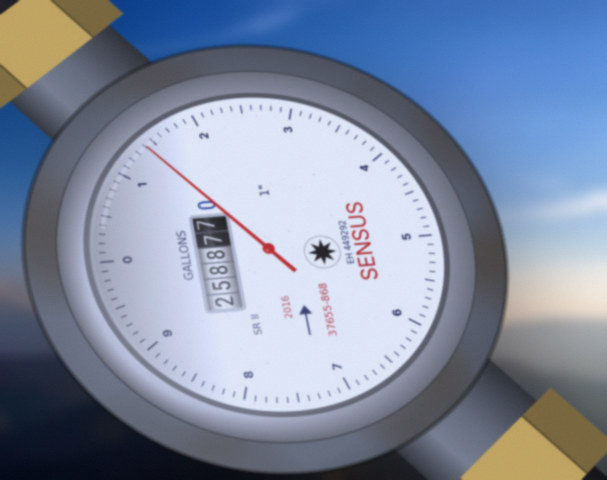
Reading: 2588771.4 gal
